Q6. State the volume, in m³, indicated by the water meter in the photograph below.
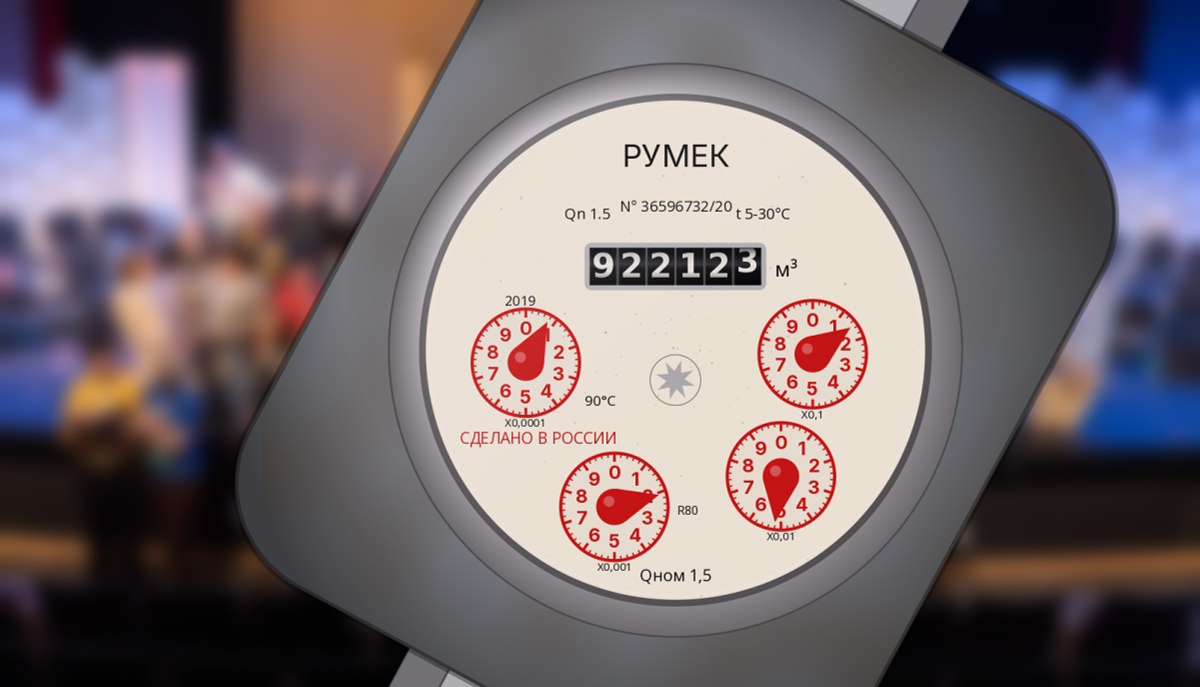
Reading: 922123.1520 m³
